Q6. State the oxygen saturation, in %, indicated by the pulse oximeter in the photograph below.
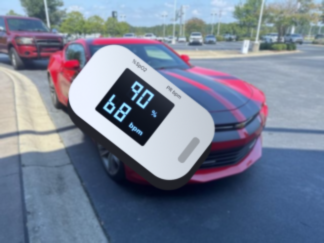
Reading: 90 %
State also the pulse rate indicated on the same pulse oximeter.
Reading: 68 bpm
